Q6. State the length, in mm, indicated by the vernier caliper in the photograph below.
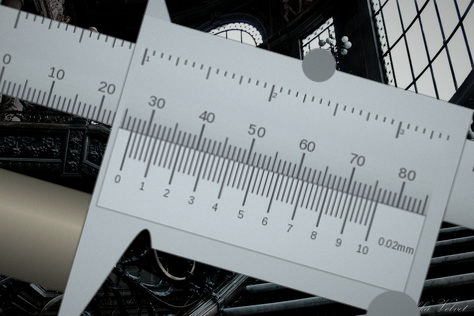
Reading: 27.0 mm
